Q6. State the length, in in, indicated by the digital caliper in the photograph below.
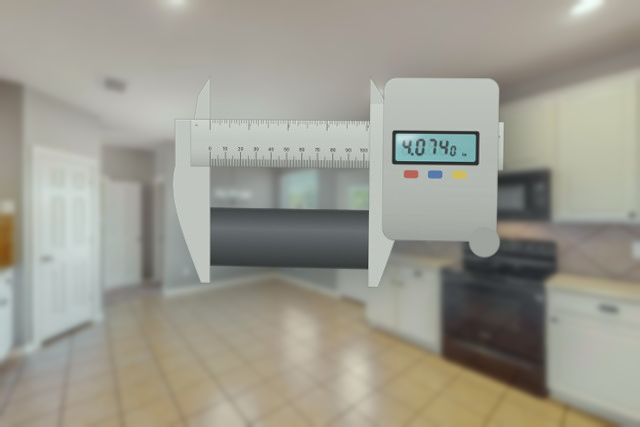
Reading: 4.0740 in
